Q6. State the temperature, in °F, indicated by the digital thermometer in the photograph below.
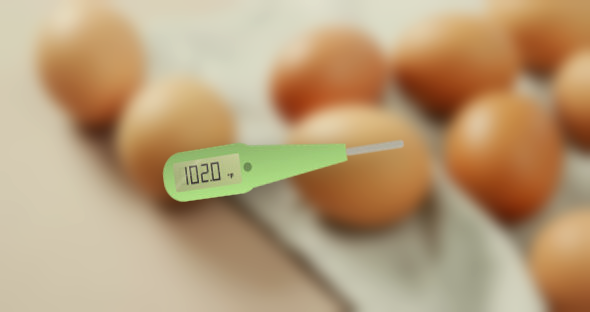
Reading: 102.0 °F
